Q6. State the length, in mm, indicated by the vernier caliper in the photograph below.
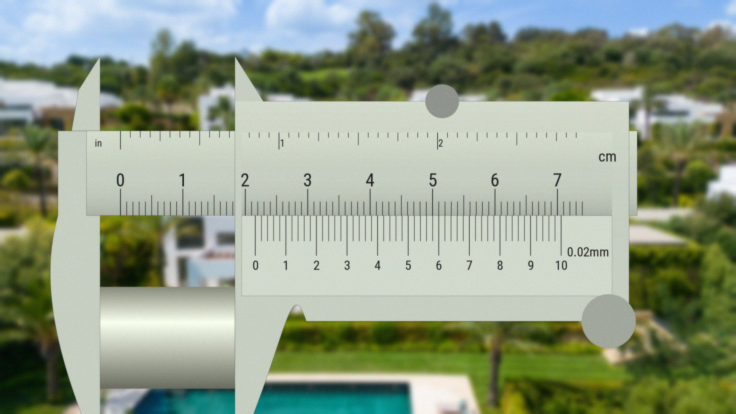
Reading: 21.6 mm
